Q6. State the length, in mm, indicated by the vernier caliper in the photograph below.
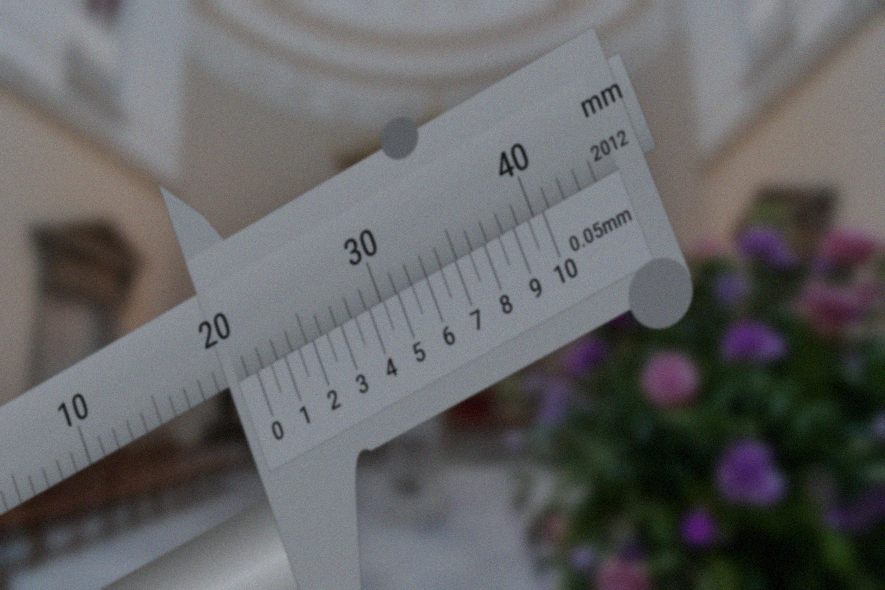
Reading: 21.6 mm
